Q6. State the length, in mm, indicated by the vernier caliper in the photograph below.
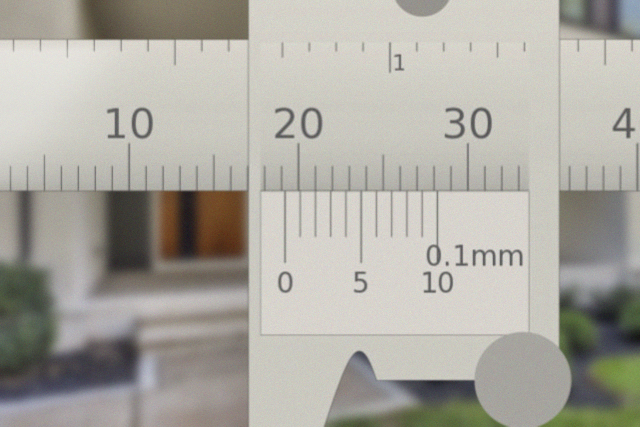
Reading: 19.2 mm
